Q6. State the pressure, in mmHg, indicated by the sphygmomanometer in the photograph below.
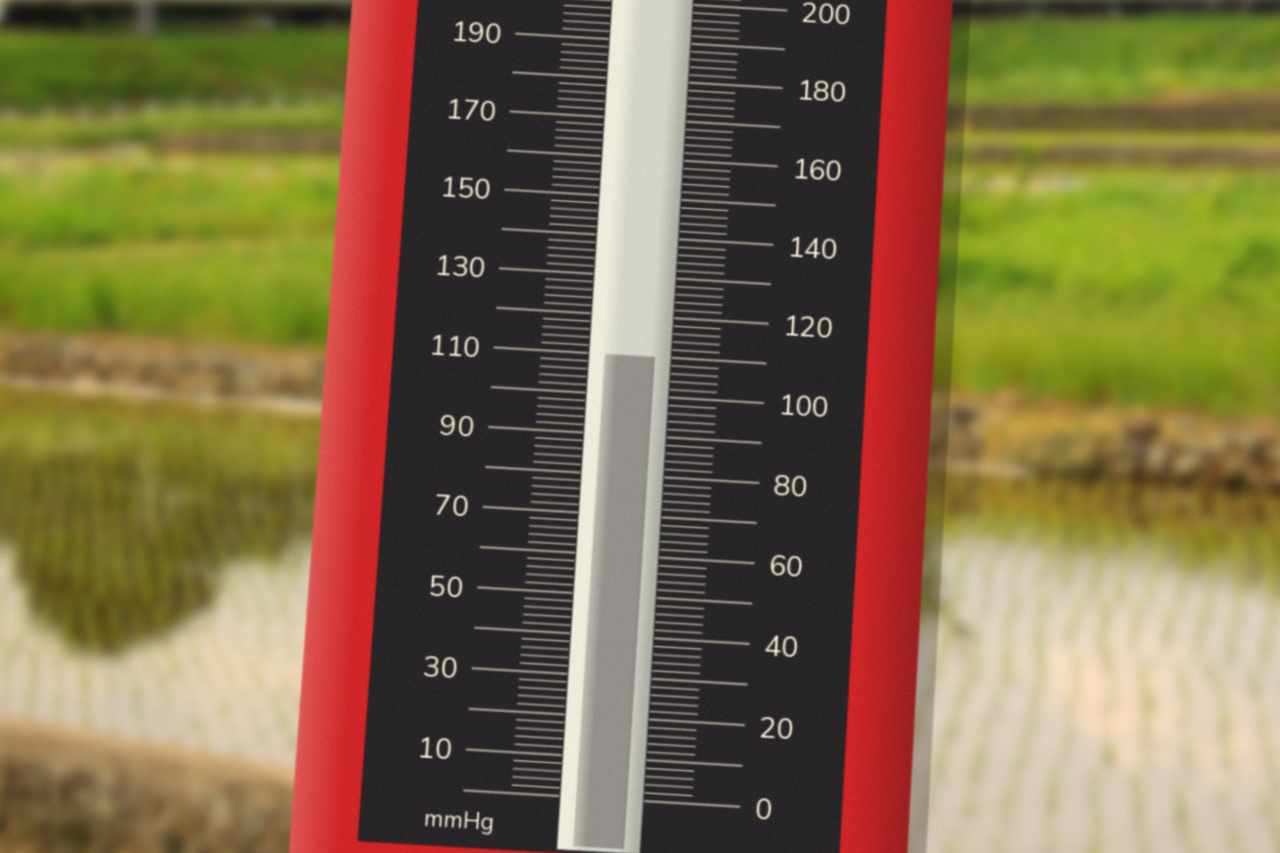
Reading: 110 mmHg
